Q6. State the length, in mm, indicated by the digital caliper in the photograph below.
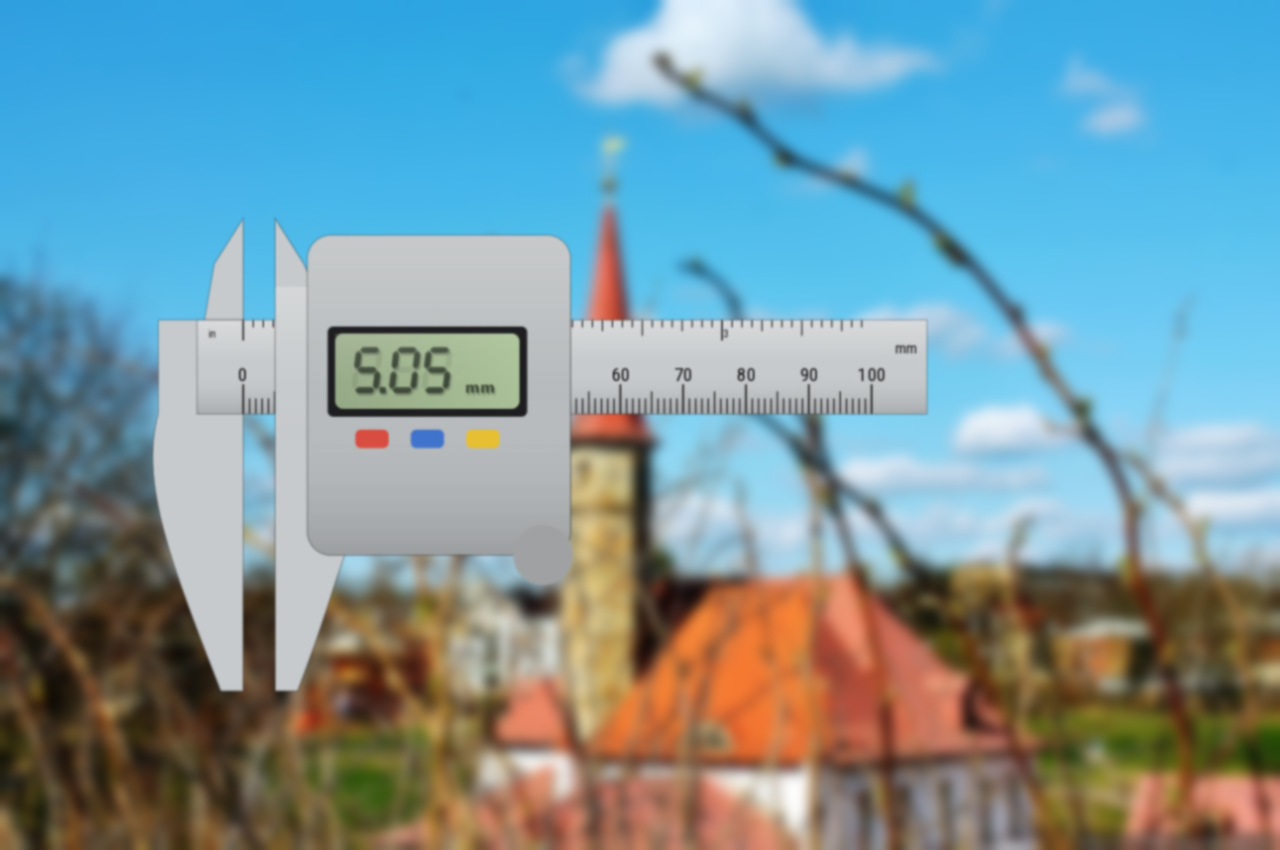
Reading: 5.05 mm
